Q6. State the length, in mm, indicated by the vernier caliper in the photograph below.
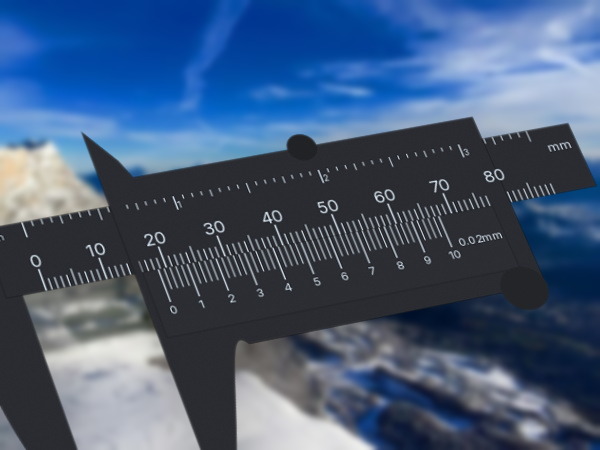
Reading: 18.6 mm
